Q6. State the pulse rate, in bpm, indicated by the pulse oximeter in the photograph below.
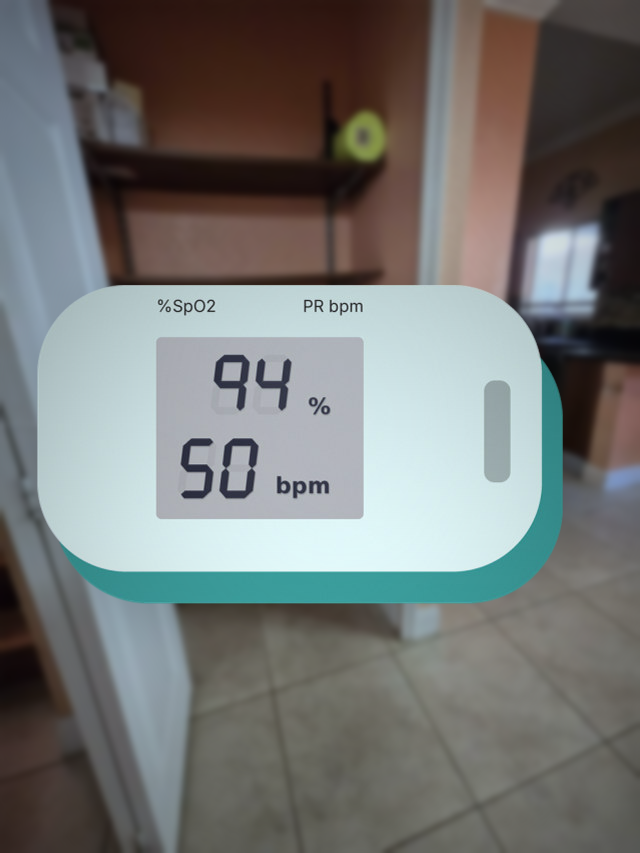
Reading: 50 bpm
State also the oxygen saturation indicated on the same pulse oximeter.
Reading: 94 %
